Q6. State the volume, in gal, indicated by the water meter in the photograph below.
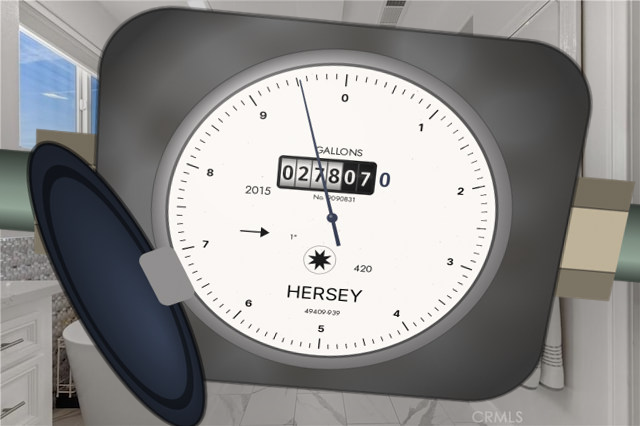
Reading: 278069.5 gal
